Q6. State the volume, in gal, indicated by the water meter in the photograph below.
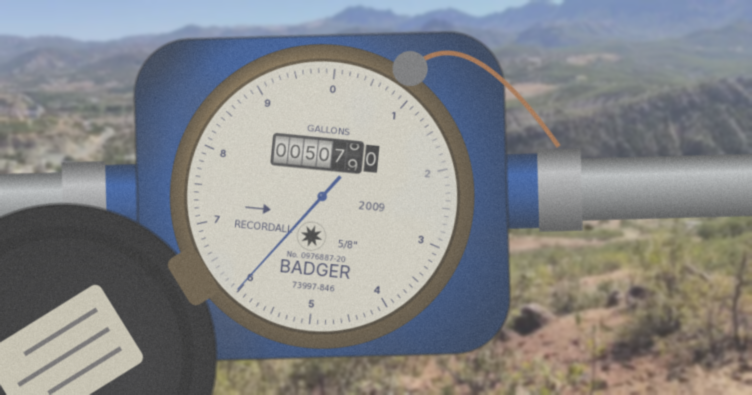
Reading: 50786.0 gal
